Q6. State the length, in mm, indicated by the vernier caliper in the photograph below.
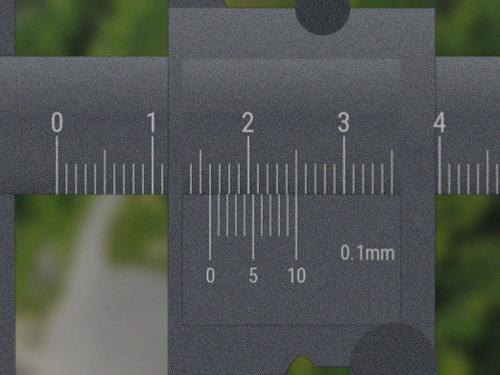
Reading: 16.0 mm
